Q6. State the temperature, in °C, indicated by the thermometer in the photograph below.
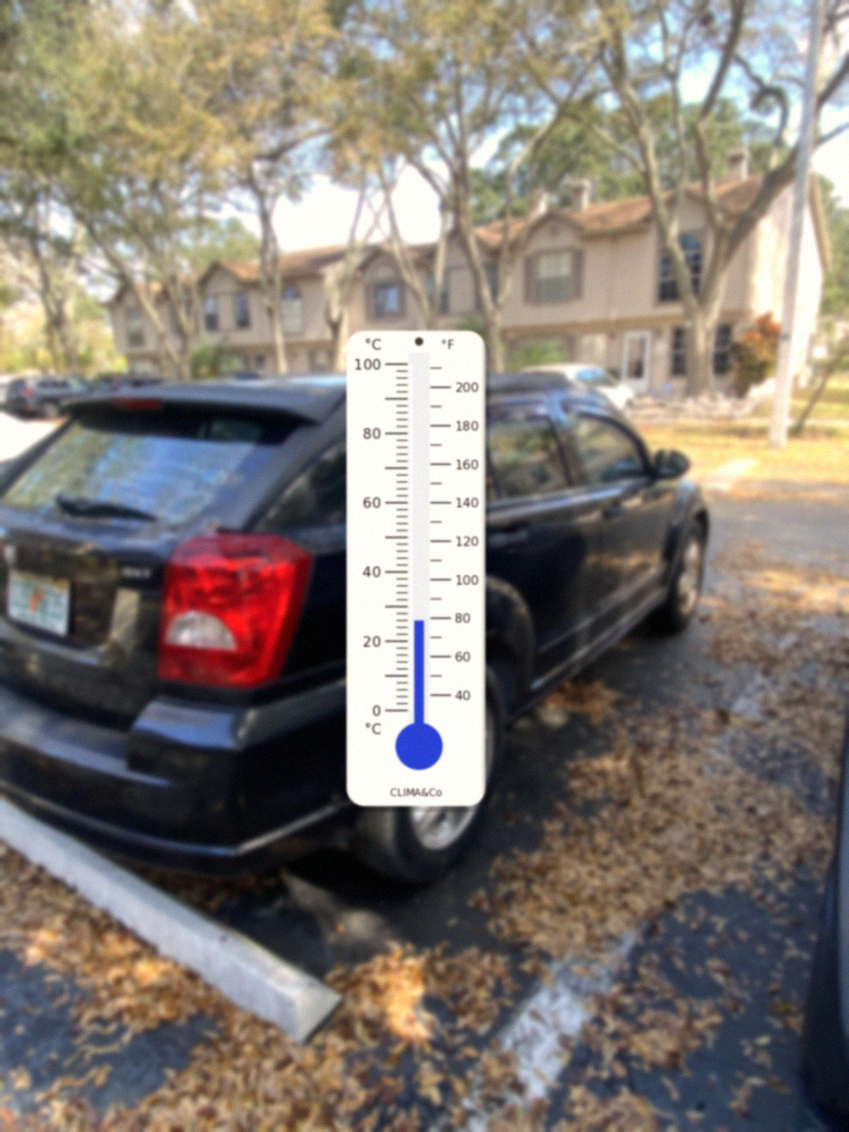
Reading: 26 °C
